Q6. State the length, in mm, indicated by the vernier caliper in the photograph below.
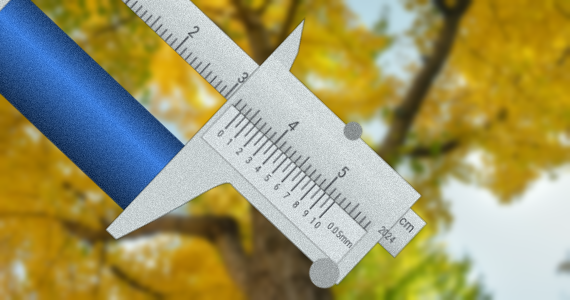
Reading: 33.2 mm
